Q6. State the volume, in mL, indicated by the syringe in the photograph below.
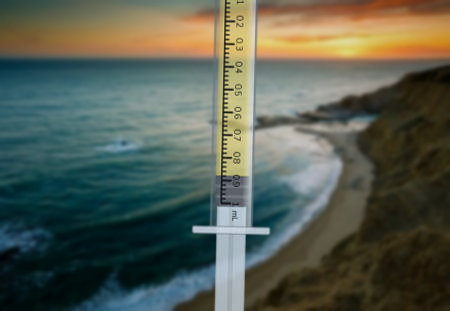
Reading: 0.88 mL
